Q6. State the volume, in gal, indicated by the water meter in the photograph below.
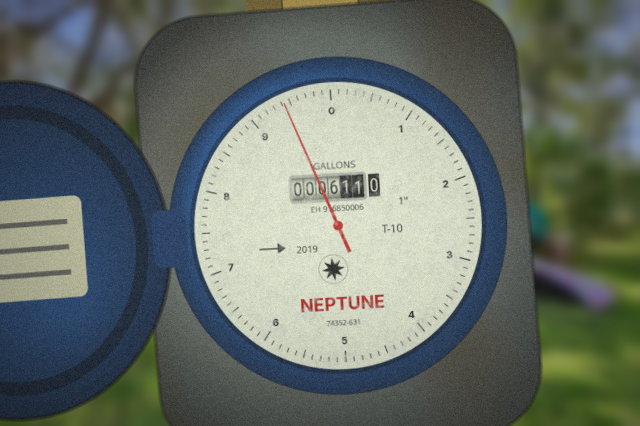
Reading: 6109.4 gal
